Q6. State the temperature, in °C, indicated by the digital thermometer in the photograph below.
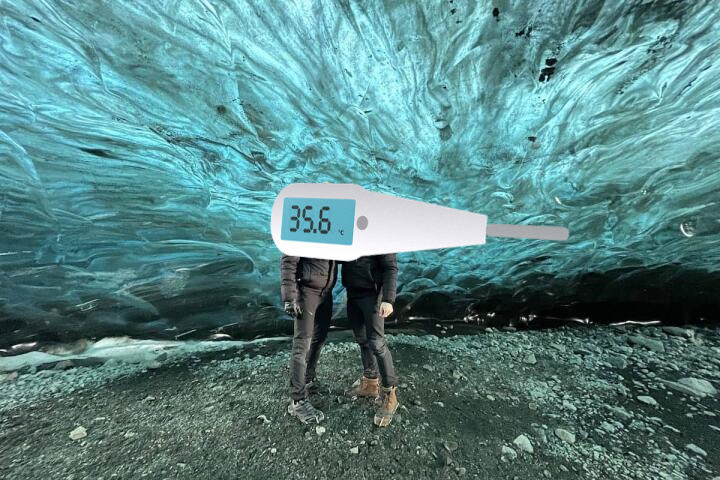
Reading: 35.6 °C
